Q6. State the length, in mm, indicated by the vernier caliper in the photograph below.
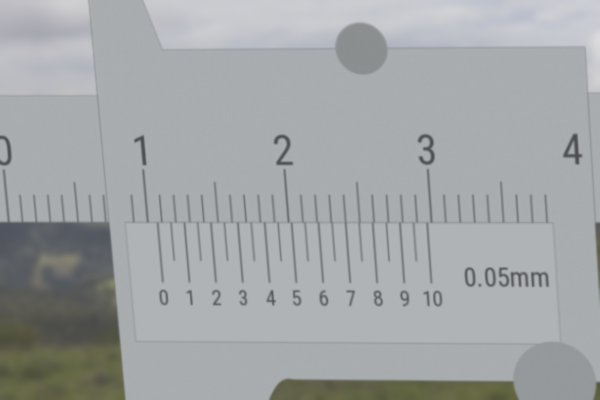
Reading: 10.7 mm
